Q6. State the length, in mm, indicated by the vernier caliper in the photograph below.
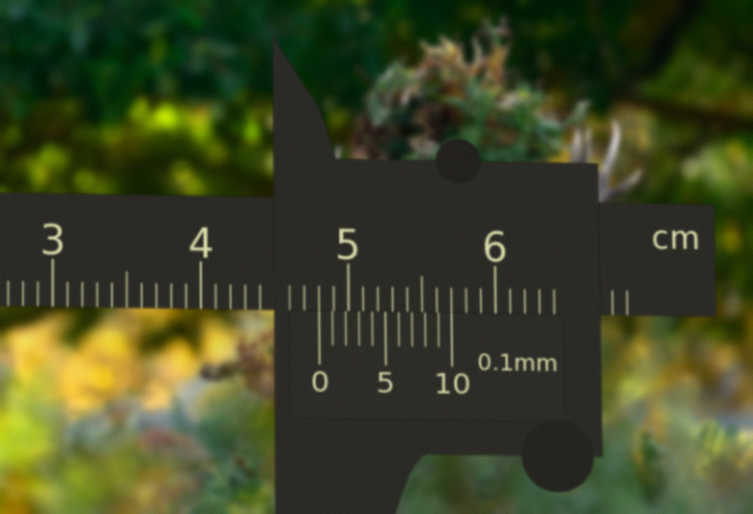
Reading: 48.0 mm
